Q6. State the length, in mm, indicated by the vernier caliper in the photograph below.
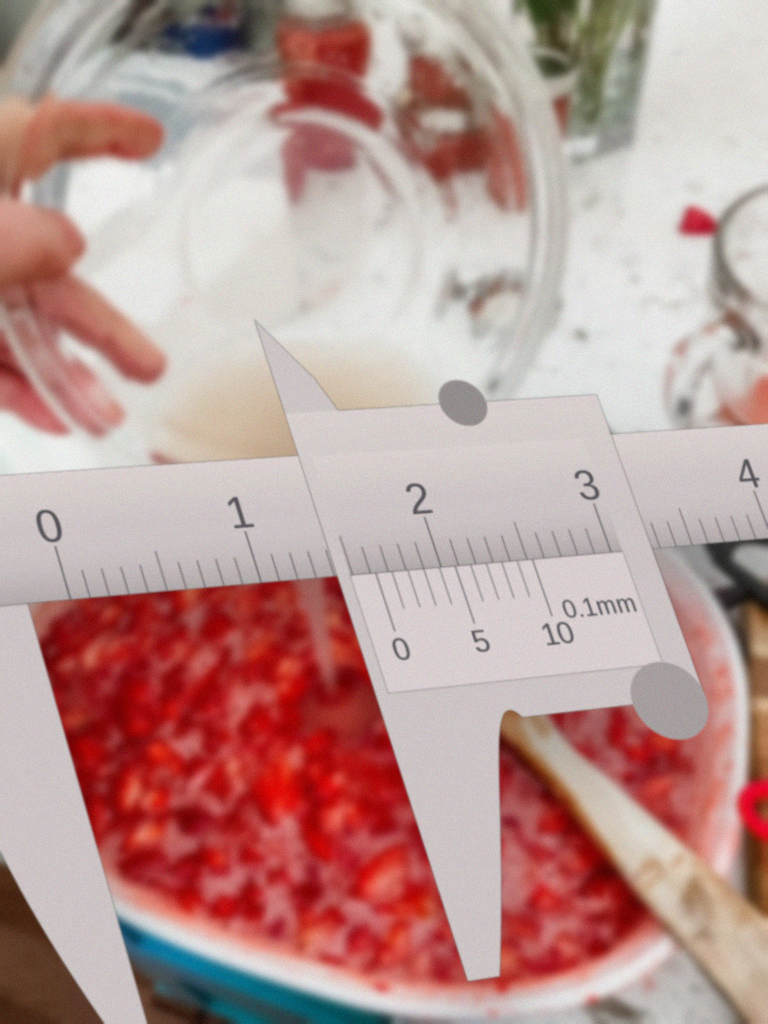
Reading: 16.3 mm
